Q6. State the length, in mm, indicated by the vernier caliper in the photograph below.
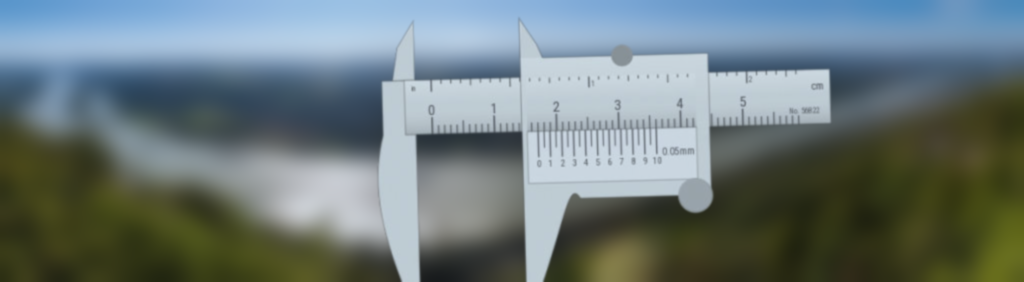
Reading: 17.0 mm
